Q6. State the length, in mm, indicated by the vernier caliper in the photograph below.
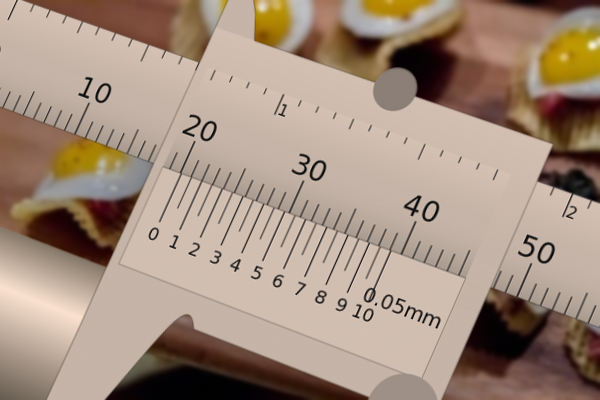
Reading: 20.1 mm
